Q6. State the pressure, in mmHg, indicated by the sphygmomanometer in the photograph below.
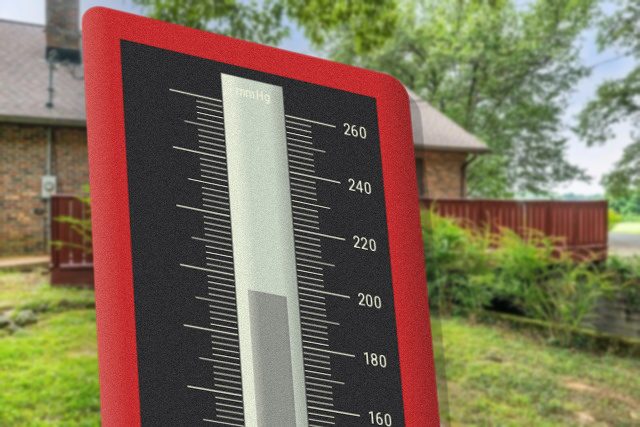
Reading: 196 mmHg
